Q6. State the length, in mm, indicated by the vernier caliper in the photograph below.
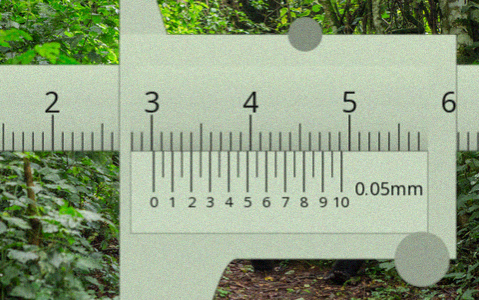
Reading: 30.2 mm
